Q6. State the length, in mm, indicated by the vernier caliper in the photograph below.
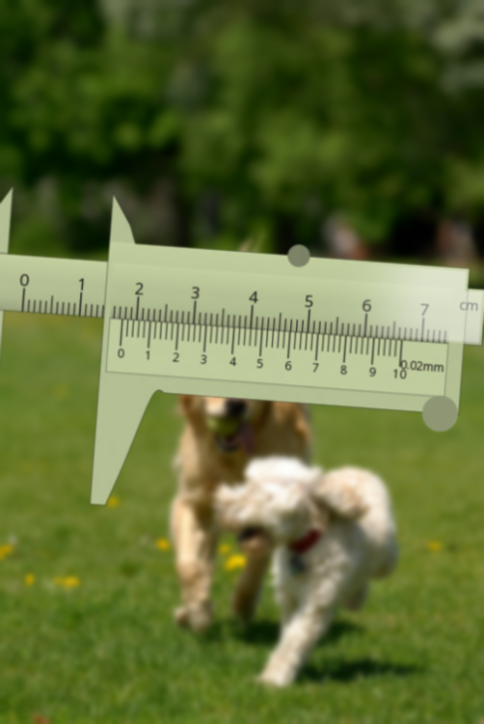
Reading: 17.5 mm
